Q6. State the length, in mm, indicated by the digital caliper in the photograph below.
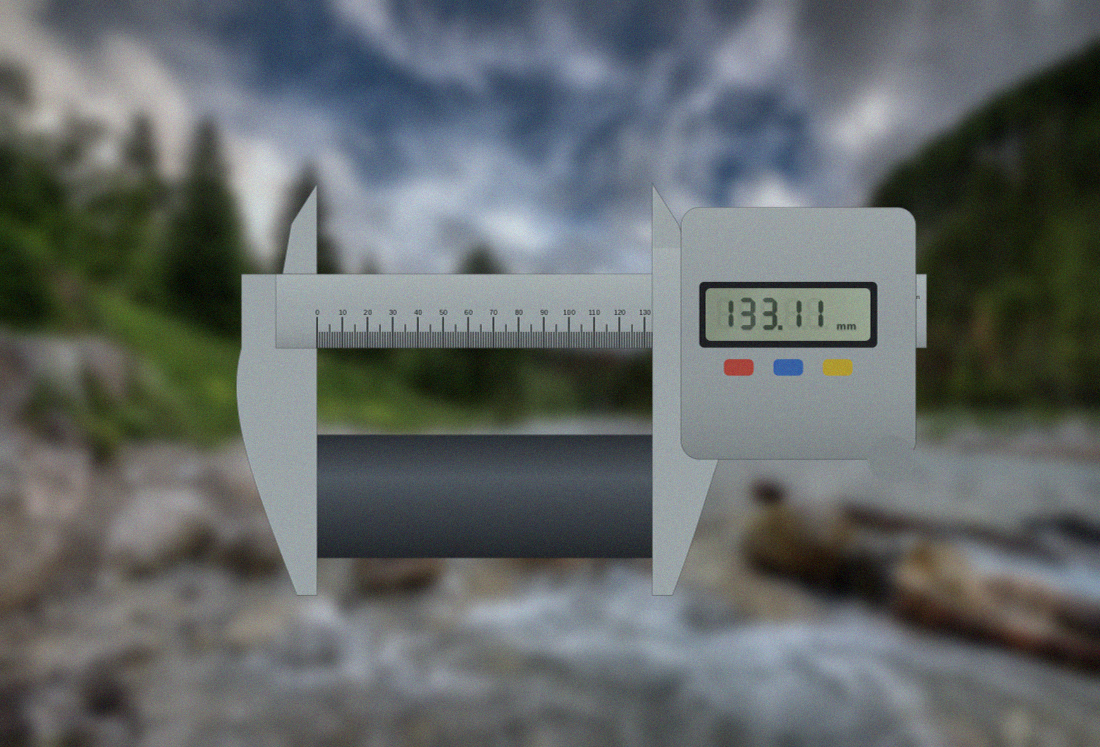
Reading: 133.11 mm
